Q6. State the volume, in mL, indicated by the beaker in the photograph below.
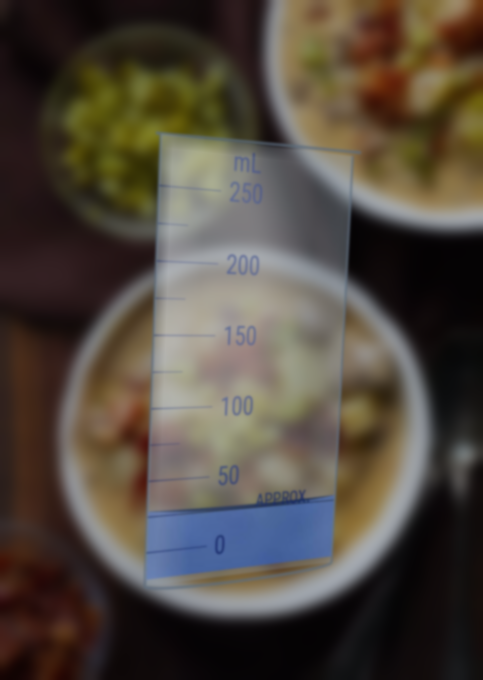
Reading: 25 mL
